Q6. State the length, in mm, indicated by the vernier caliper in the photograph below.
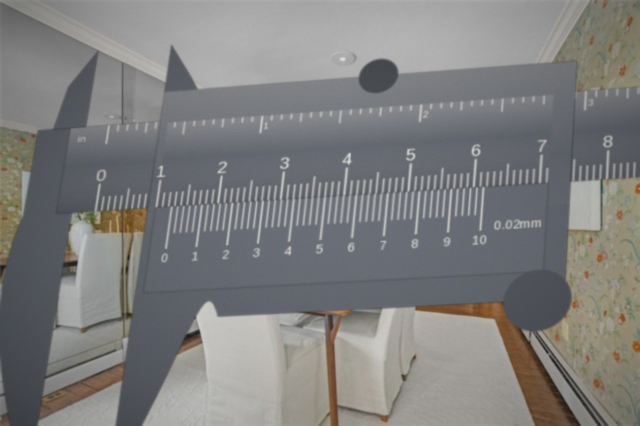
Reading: 12.5 mm
